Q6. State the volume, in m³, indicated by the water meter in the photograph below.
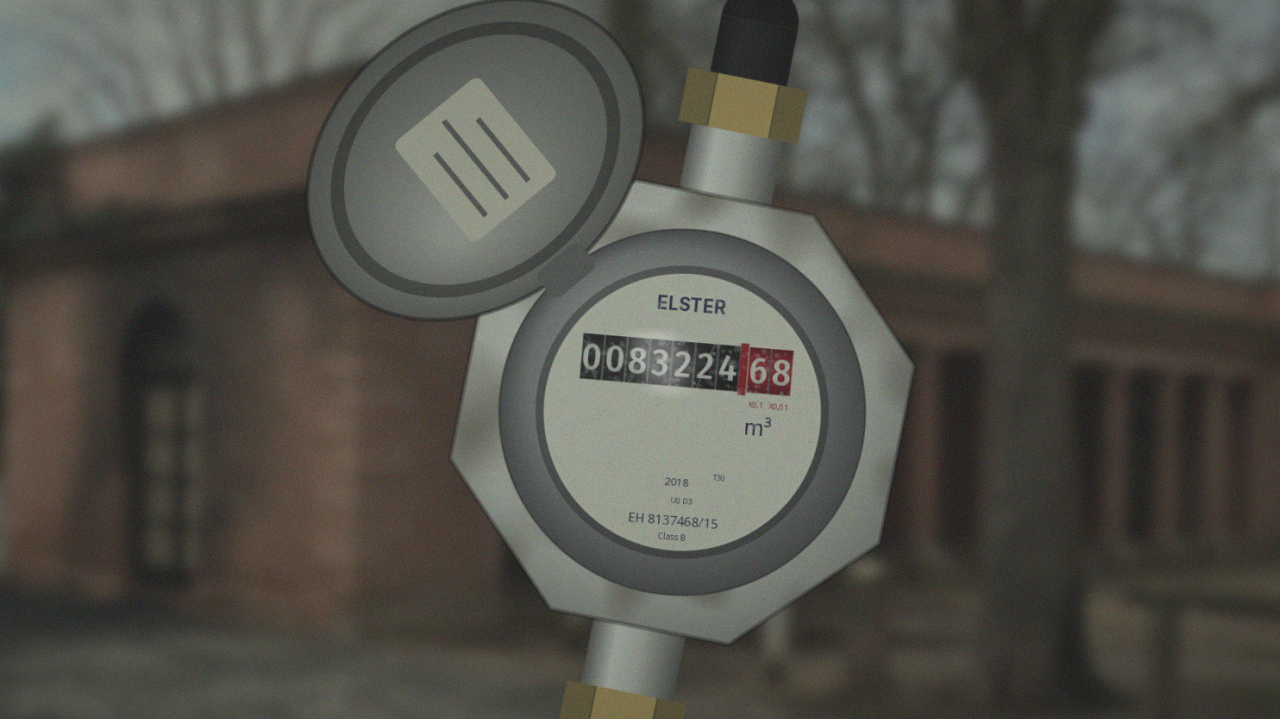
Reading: 83224.68 m³
